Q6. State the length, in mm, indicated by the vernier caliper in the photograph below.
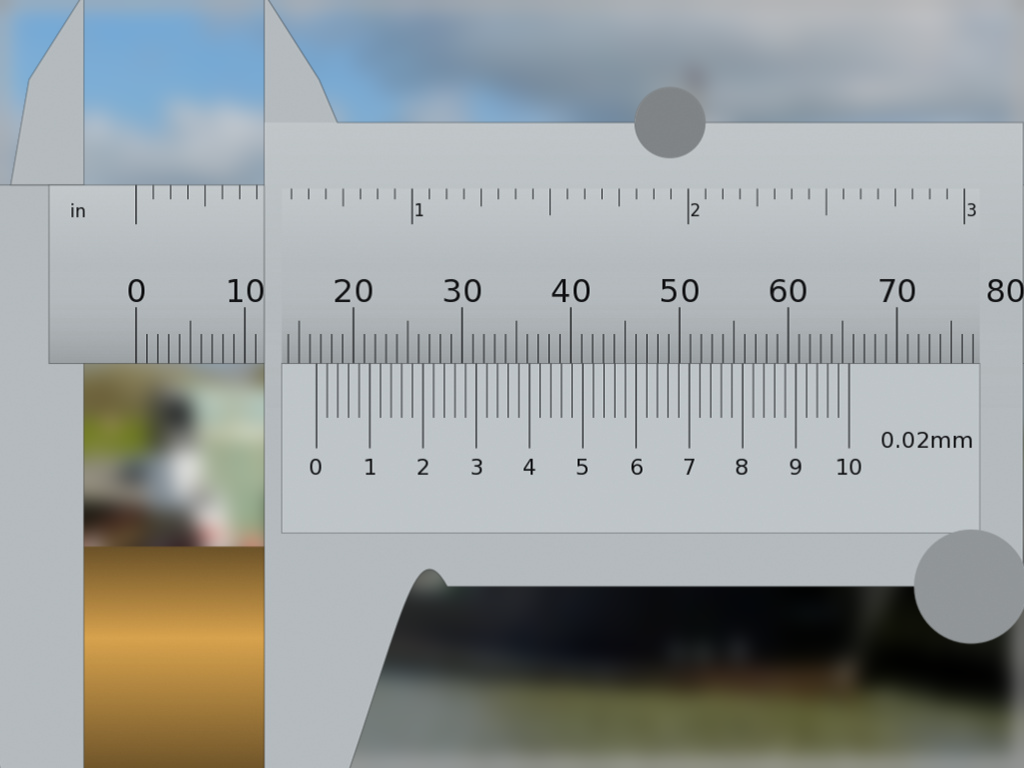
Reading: 16.6 mm
